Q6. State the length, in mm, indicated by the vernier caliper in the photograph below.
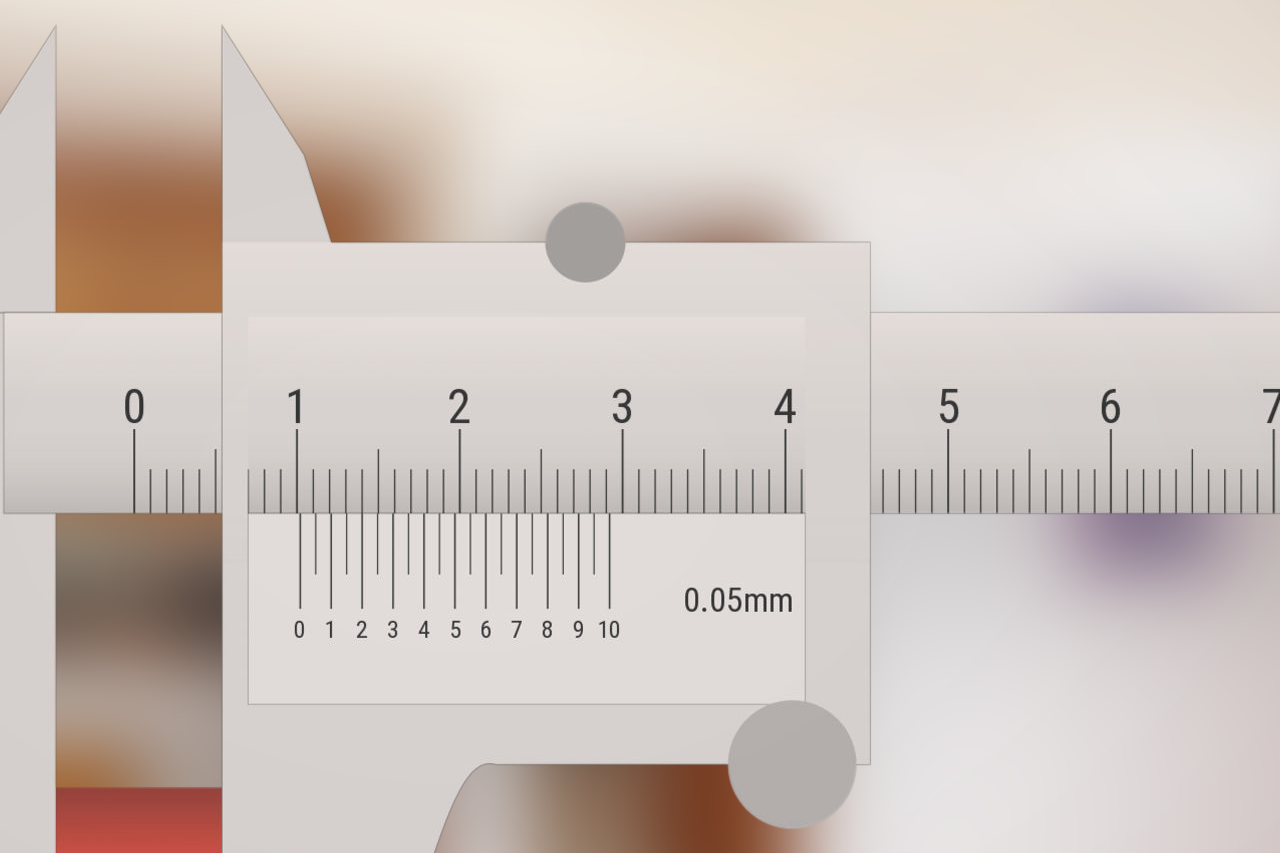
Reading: 10.2 mm
